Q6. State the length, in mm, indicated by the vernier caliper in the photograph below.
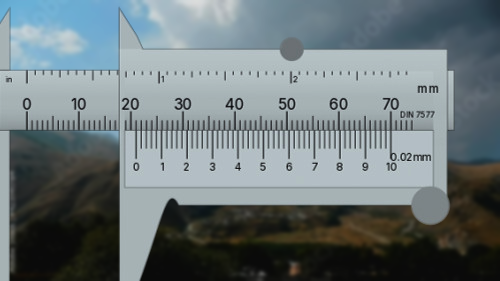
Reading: 21.0 mm
